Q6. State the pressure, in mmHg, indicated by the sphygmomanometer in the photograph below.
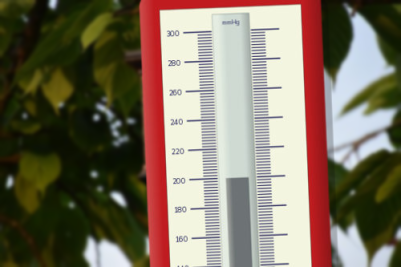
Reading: 200 mmHg
